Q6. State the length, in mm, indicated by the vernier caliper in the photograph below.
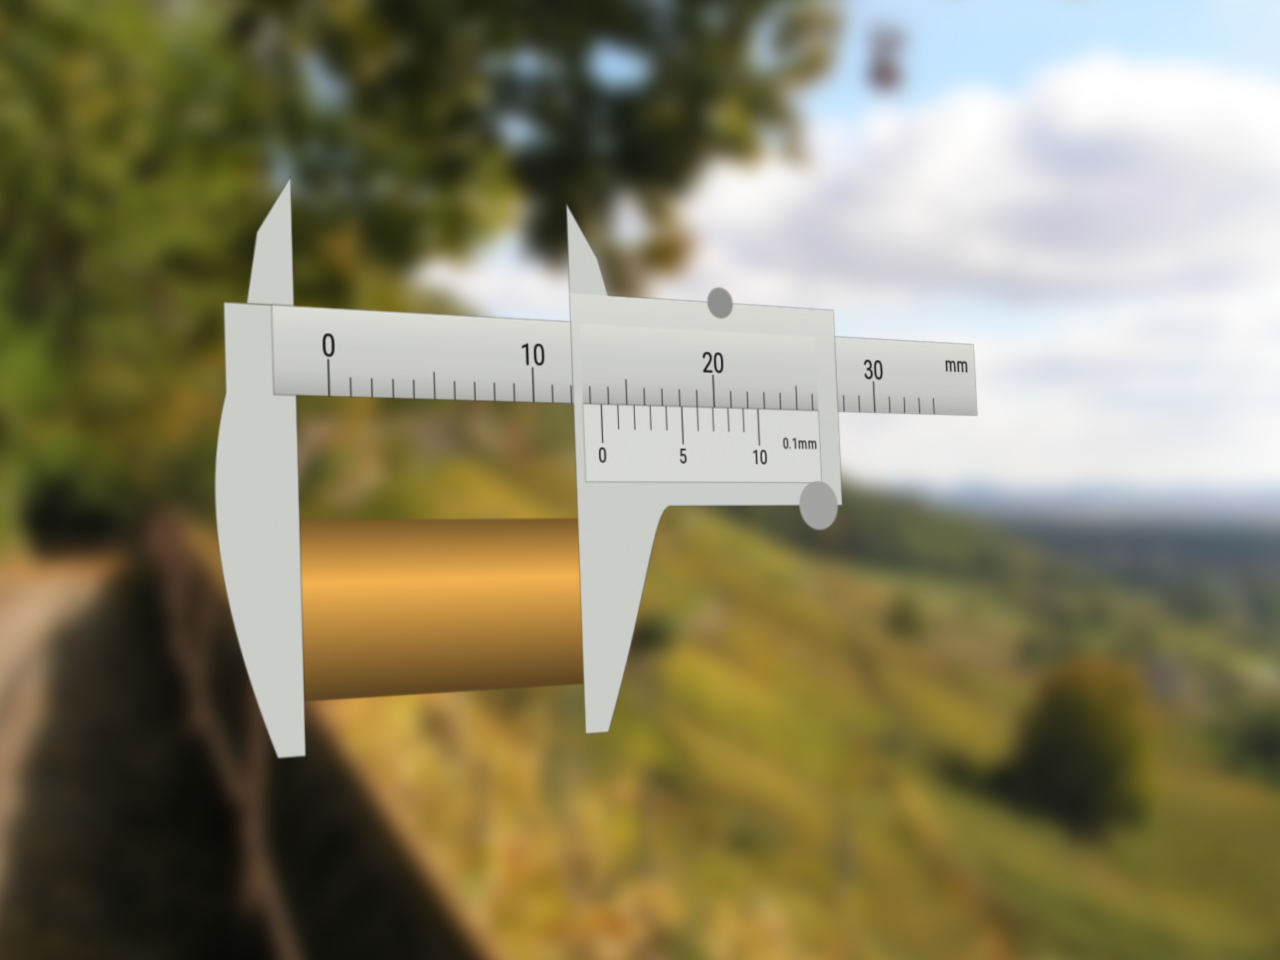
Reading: 13.6 mm
